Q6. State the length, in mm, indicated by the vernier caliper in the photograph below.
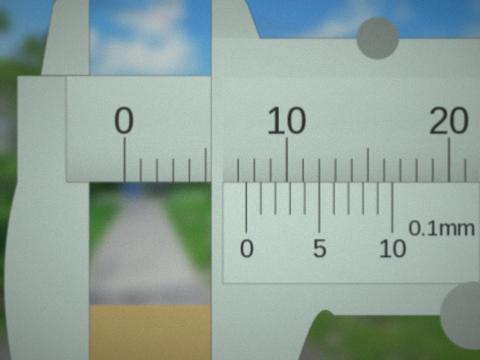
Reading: 7.5 mm
